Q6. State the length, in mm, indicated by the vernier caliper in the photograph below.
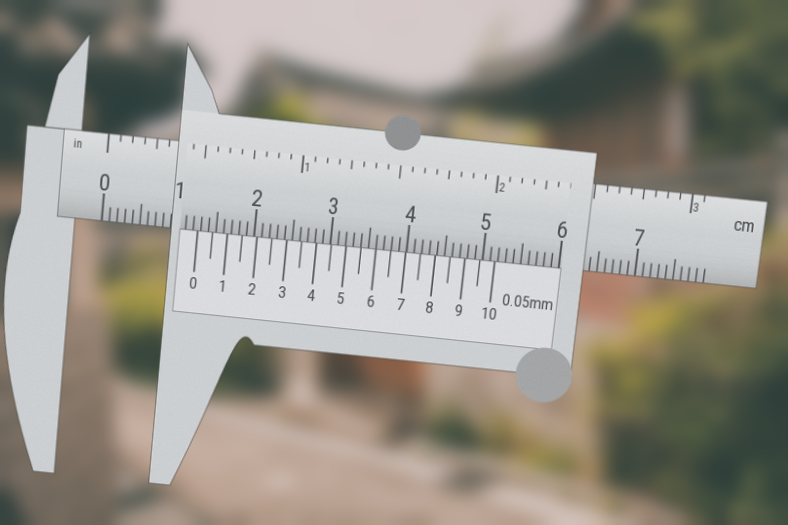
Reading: 12.6 mm
